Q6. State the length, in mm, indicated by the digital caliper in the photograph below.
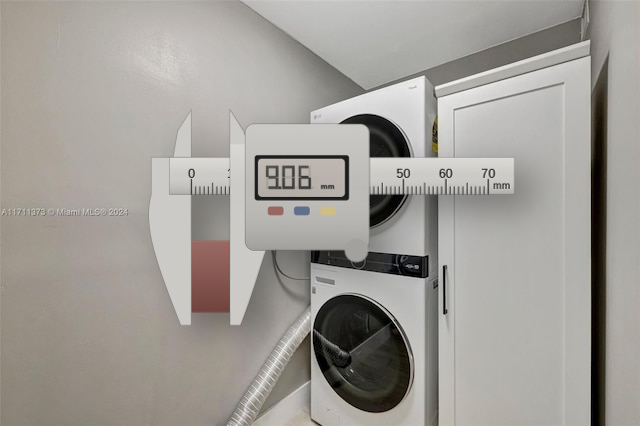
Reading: 9.06 mm
